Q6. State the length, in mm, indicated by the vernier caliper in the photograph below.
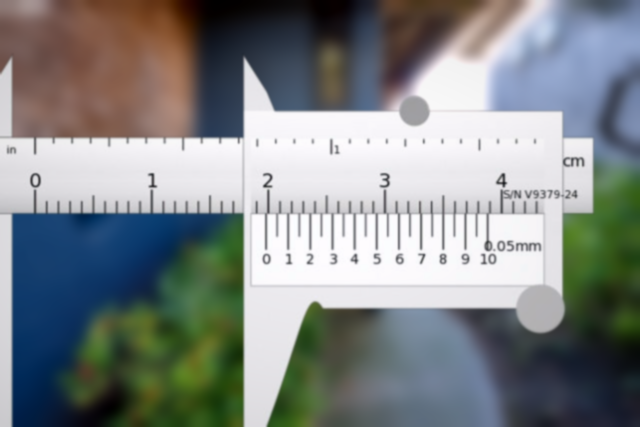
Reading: 19.8 mm
